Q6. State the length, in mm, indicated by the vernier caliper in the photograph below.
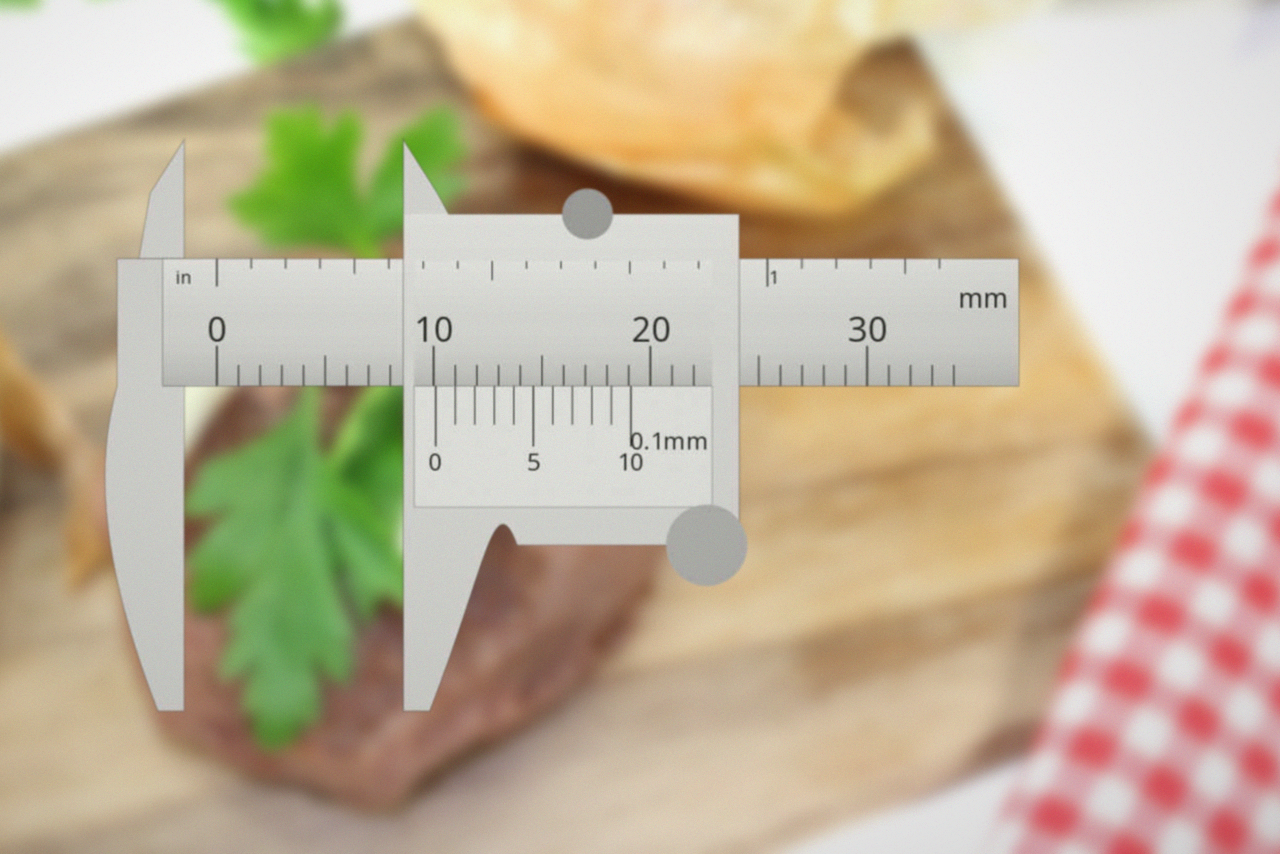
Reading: 10.1 mm
